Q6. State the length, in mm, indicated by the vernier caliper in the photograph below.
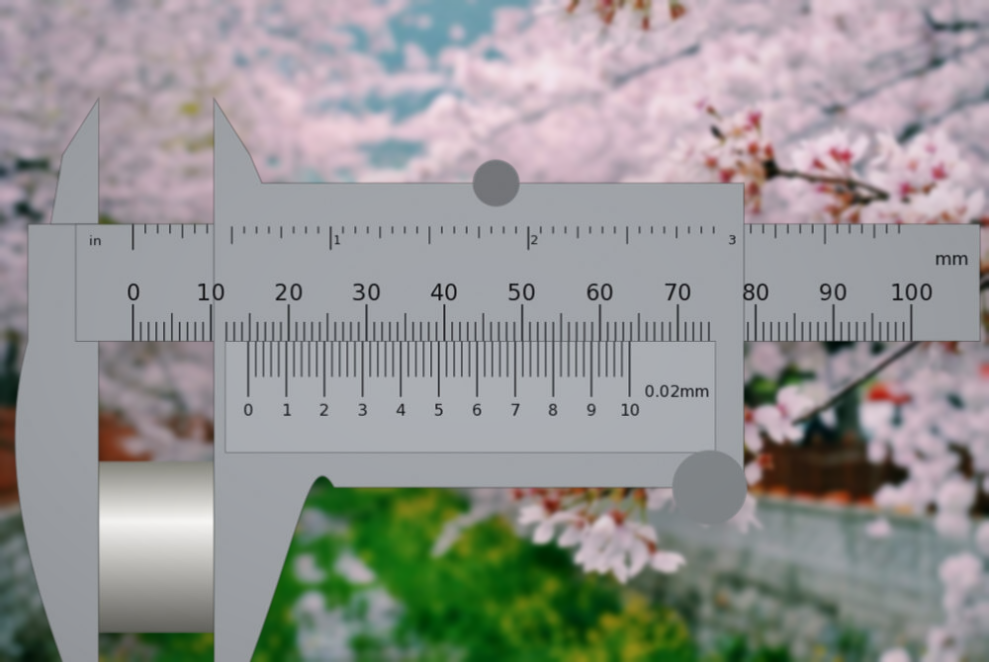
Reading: 14.8 mm
